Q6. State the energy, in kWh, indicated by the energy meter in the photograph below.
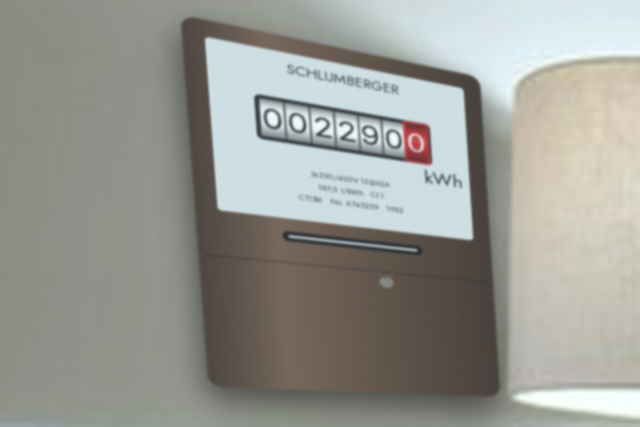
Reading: 2290.0 kWh
